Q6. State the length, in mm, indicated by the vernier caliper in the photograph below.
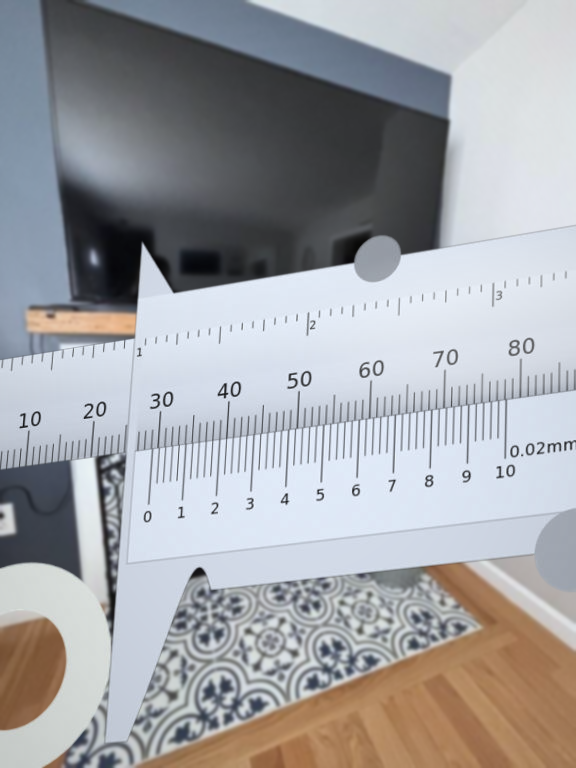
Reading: 29.2 mm
